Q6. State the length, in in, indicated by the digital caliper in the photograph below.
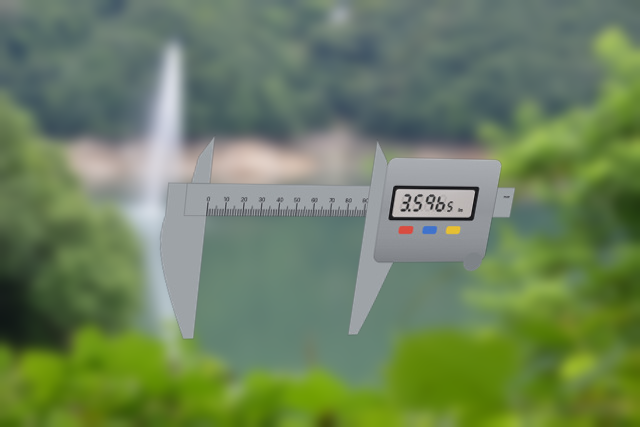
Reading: 3.5965 in
